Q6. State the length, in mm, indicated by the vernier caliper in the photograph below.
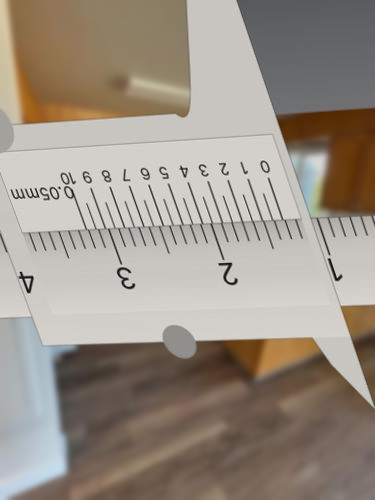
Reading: 13.2 mm
